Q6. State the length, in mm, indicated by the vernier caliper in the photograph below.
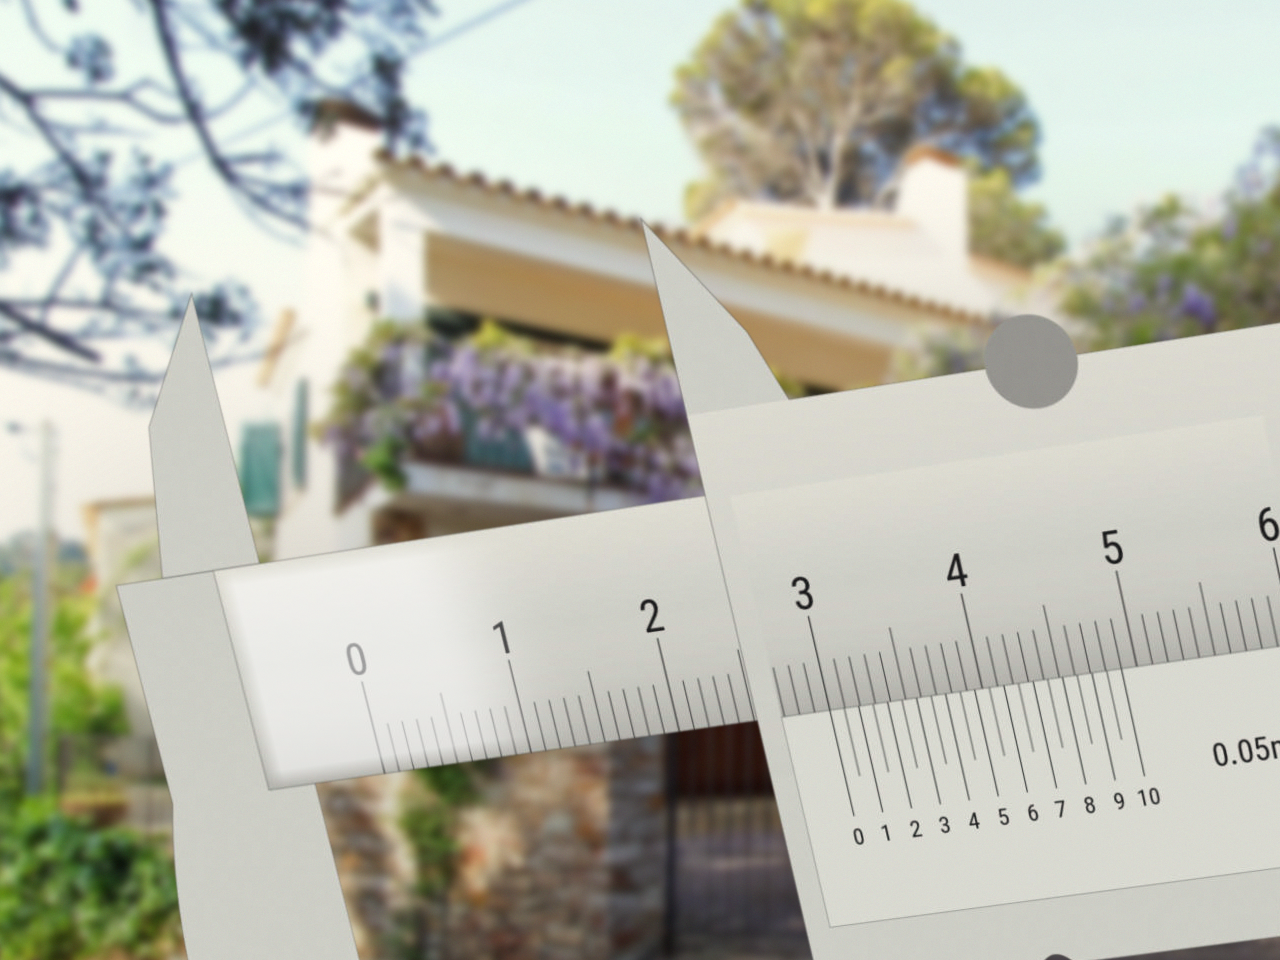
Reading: 30.0 mm
